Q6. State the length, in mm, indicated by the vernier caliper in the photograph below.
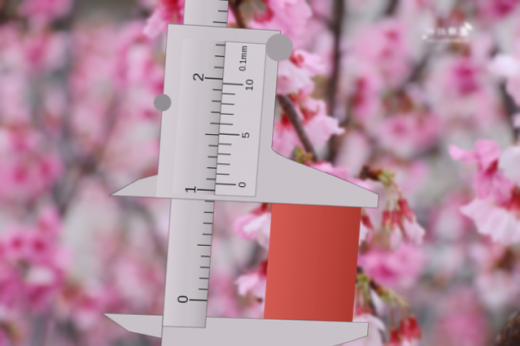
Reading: 10.6 mm
